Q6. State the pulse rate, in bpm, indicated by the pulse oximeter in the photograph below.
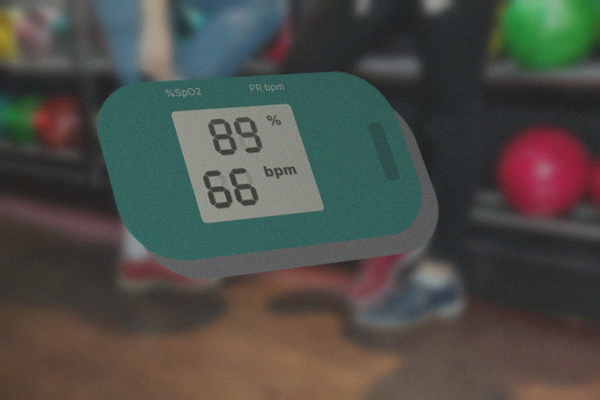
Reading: 66 bpm
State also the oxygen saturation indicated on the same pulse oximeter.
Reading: 89 %
